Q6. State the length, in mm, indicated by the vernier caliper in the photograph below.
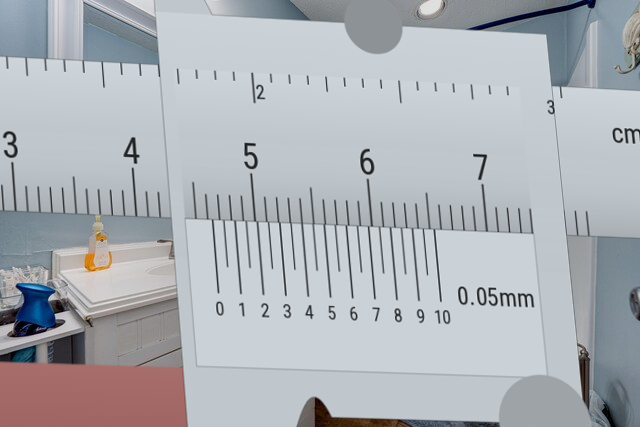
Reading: 46.4 mm
